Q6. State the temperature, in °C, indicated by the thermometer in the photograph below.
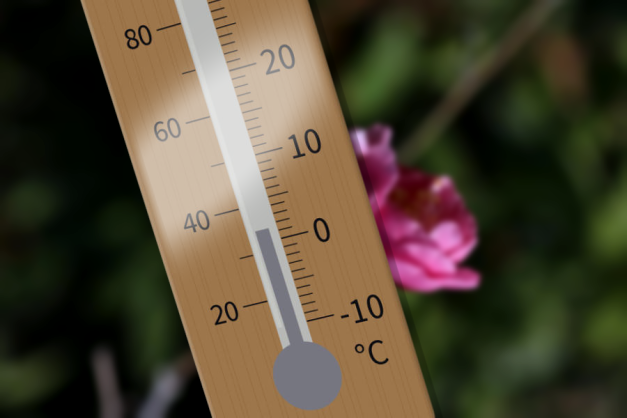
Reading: 1.5 °C
